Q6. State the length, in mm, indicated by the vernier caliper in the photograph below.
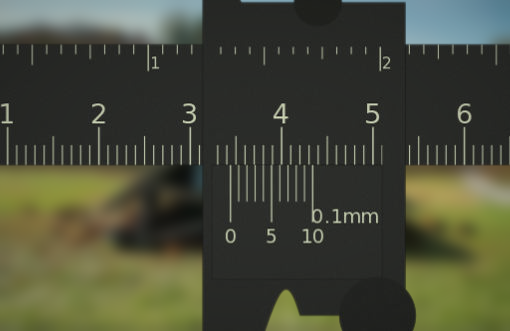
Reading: 34.4 mm
